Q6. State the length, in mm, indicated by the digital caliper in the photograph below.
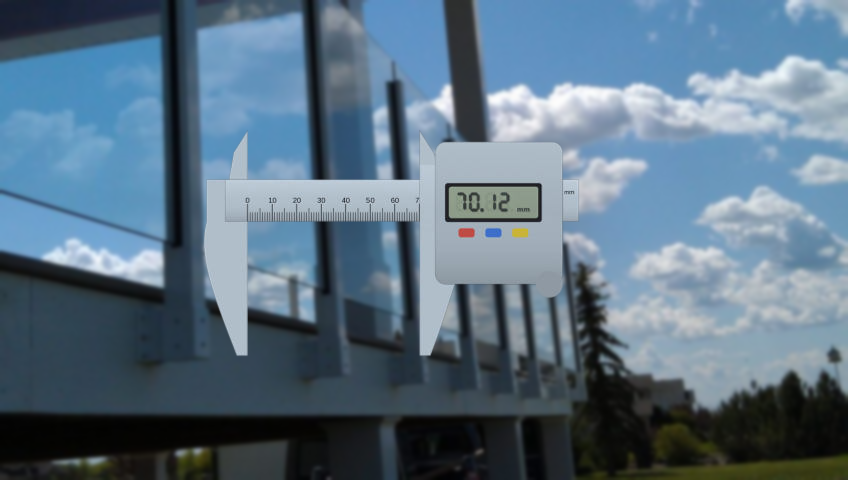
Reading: 70.12 mm
